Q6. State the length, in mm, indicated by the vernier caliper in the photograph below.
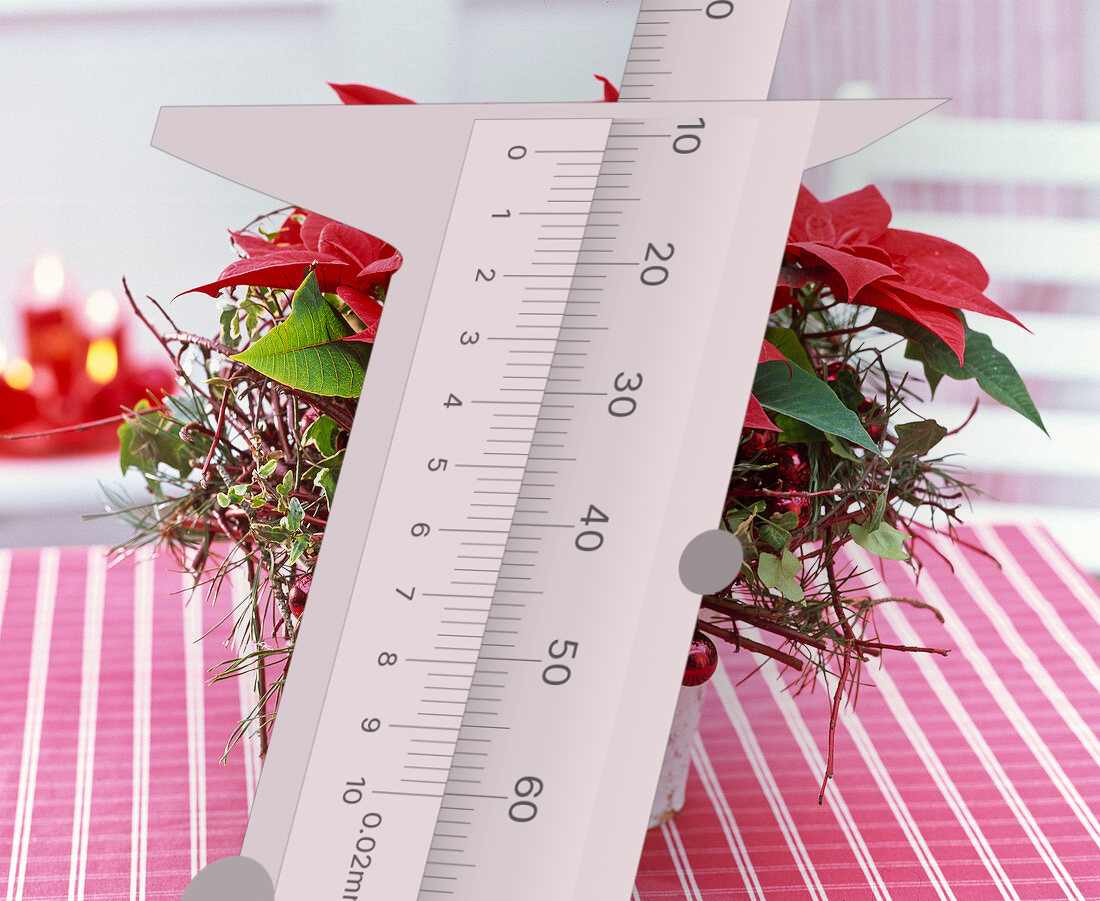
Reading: 11.2 mm
